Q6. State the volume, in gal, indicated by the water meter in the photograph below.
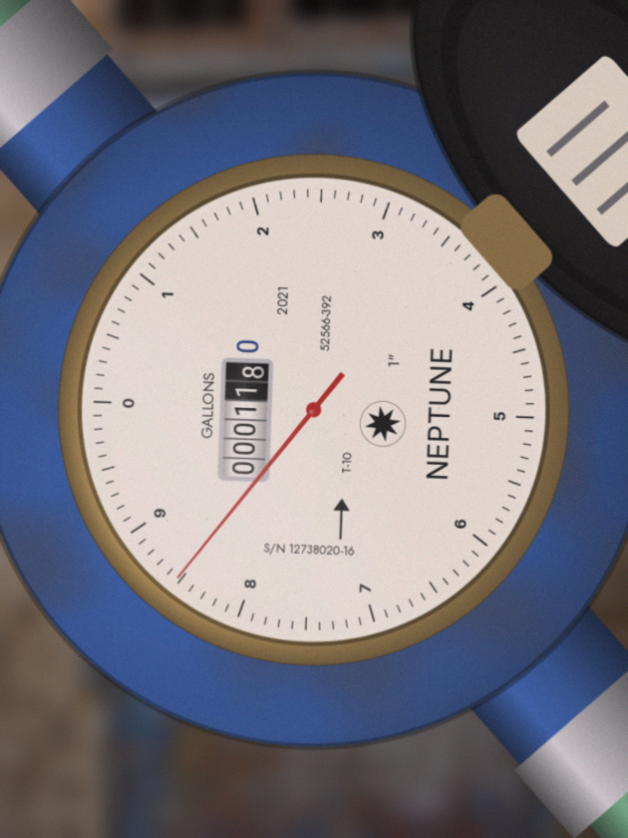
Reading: 1178.5 gal
